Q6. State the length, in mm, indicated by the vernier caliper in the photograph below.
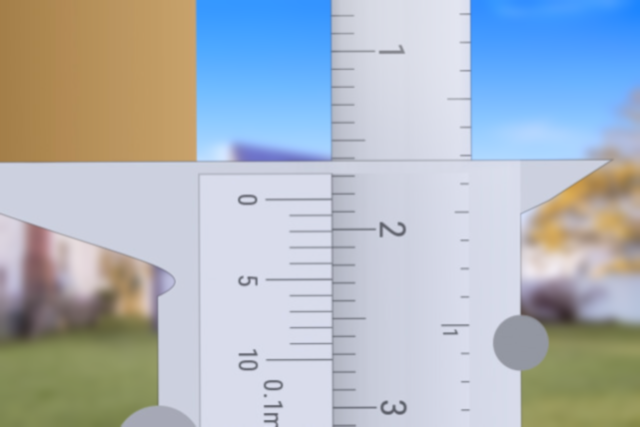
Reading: 18.3 mm
